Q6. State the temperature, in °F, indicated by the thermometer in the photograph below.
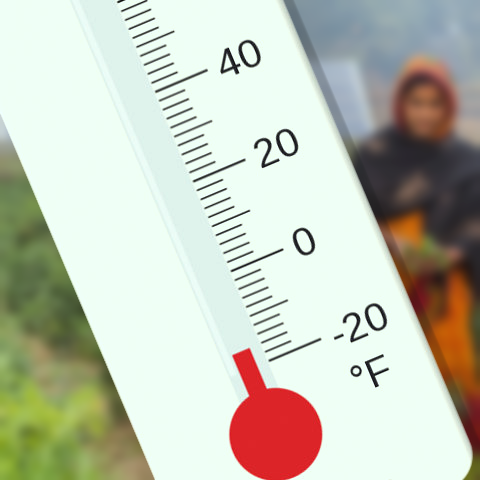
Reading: -16 °F
